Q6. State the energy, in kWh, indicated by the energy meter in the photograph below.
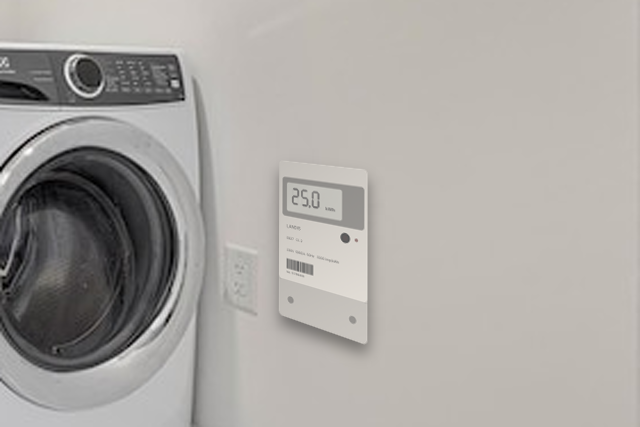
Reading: 25.0 kWh
